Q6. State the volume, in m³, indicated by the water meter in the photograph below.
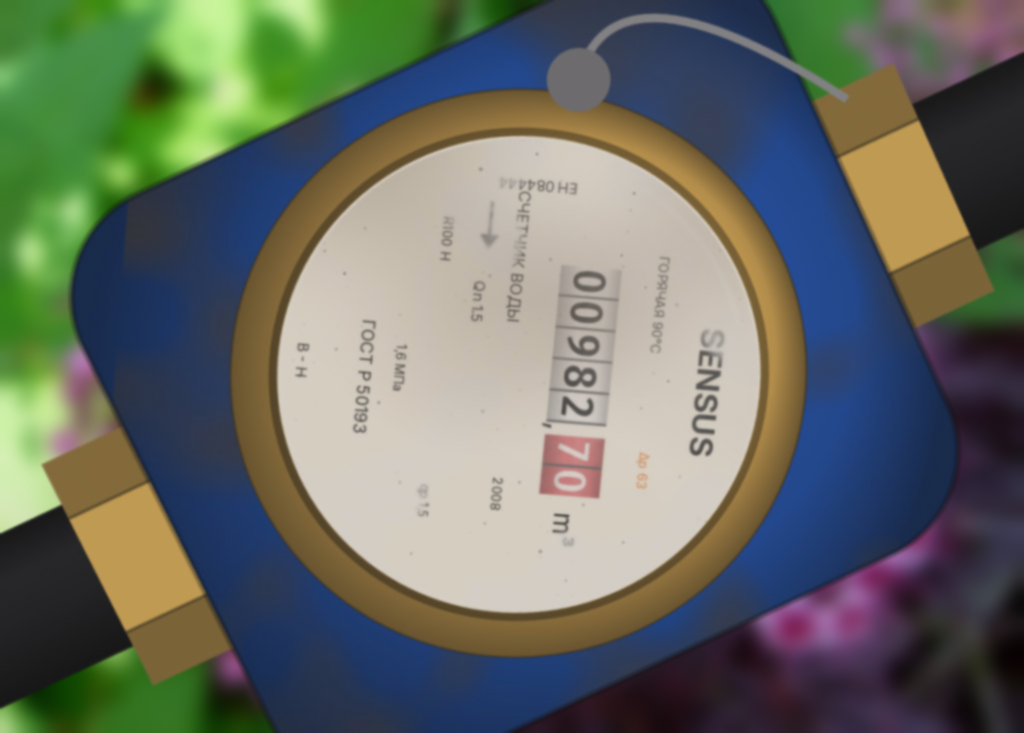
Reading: 982.70 m³
